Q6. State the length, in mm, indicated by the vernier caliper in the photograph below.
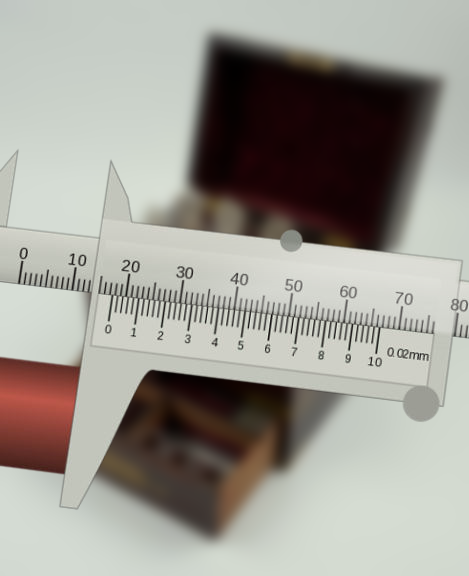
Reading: 17.5 mm
